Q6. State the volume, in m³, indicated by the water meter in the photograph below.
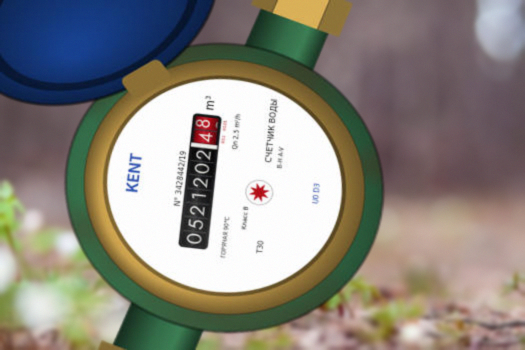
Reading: 521202.48 m³
